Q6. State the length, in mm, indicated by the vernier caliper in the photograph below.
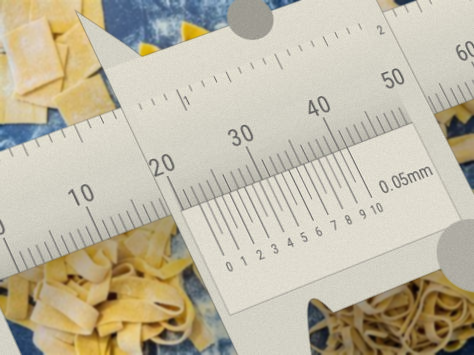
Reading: 22.0 mm
